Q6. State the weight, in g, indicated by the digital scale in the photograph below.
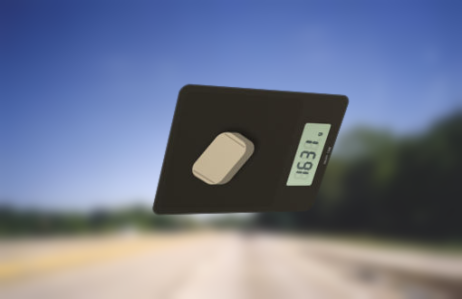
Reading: 1631 g
